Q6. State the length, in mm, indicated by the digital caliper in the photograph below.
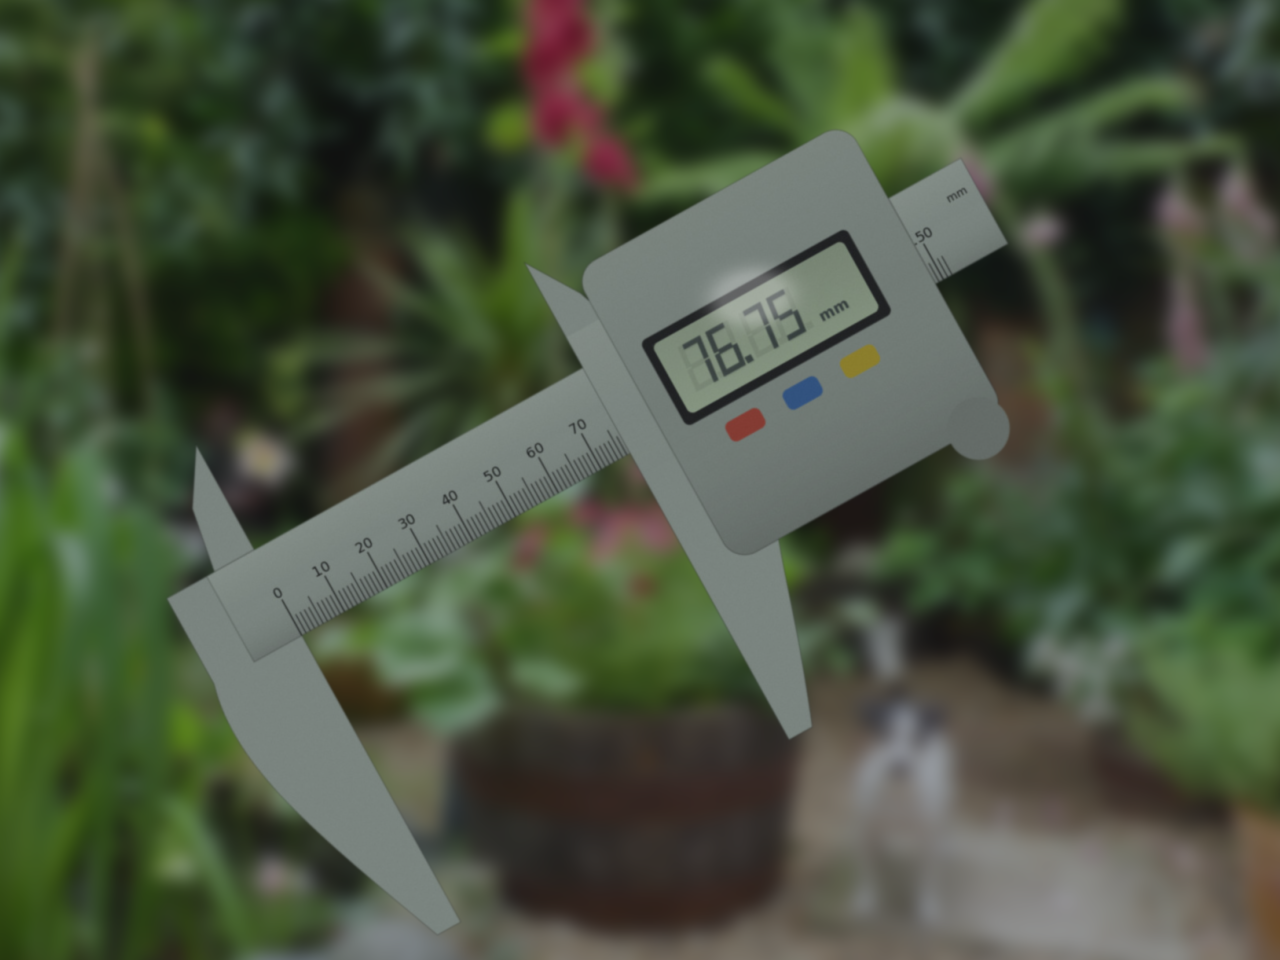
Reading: 76.75 mm
